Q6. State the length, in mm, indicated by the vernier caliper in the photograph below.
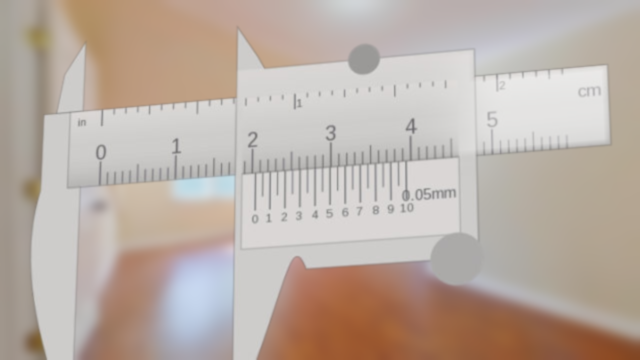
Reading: 20.4 mm
